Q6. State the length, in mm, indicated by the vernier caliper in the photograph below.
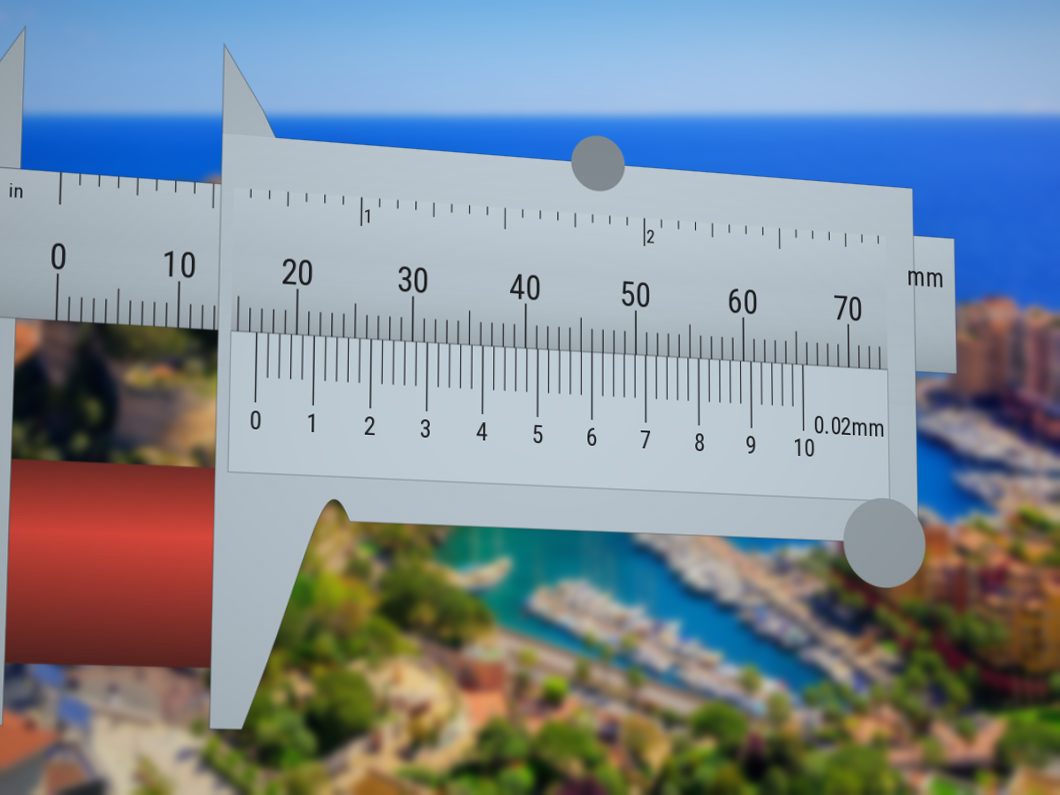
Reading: 16.6 mm
